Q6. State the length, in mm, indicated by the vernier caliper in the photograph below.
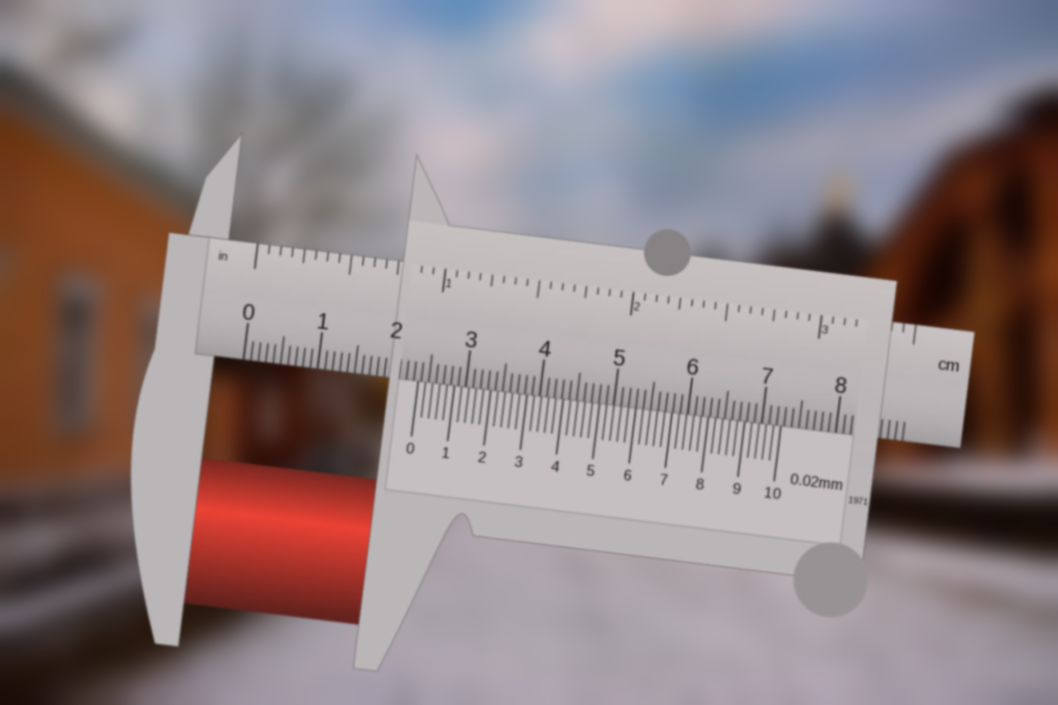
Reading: 23.6 mm
